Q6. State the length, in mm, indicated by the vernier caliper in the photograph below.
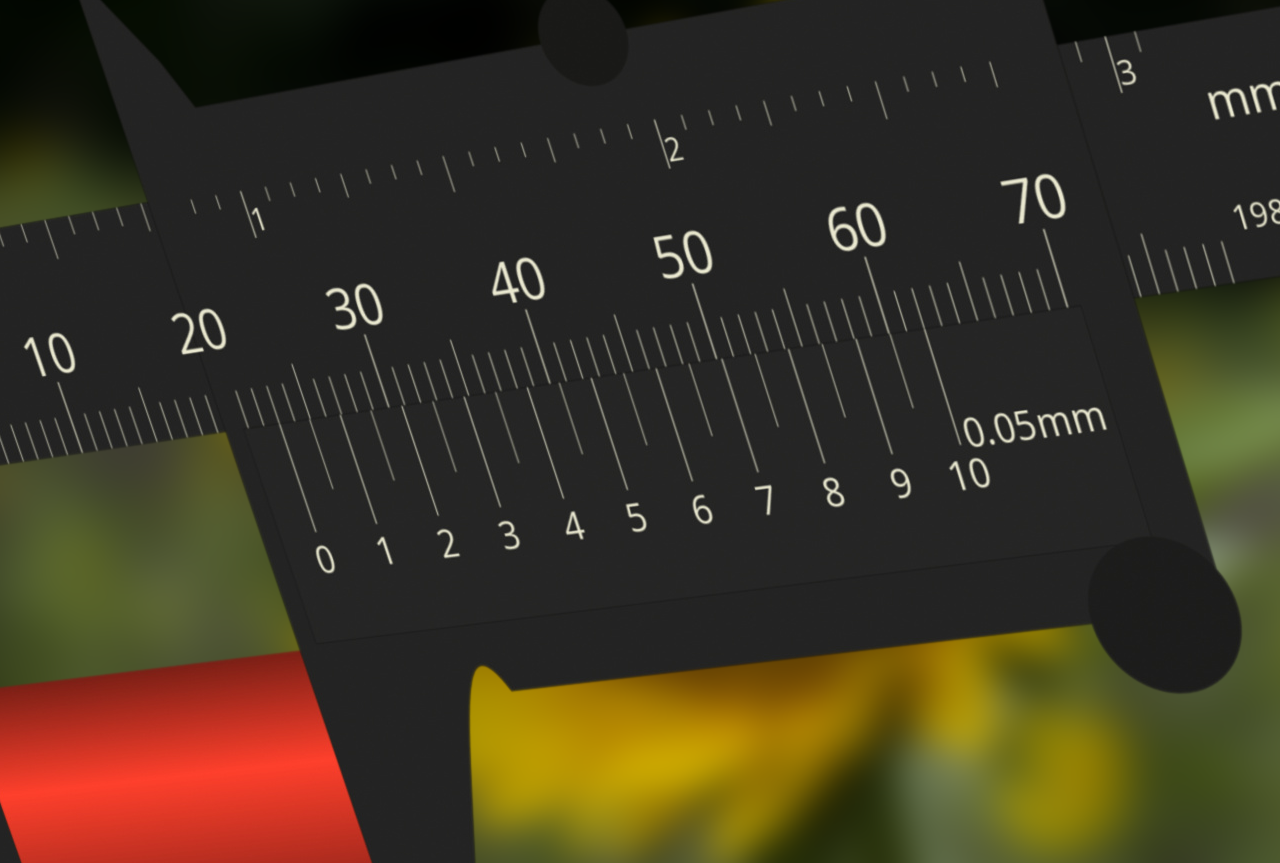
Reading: 23.0 mm
